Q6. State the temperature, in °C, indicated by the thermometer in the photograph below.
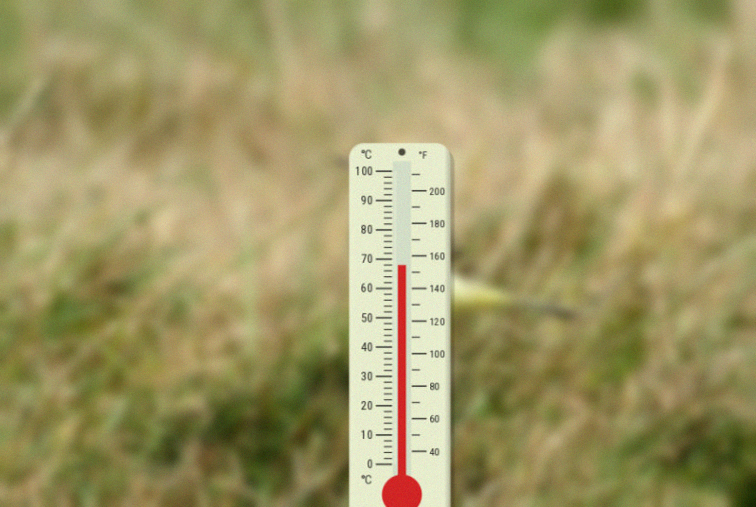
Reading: 68 °C
